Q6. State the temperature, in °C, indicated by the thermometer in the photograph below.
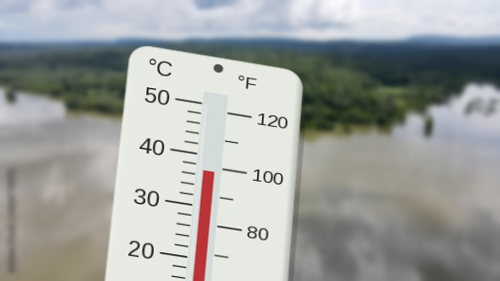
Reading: 37 °C
